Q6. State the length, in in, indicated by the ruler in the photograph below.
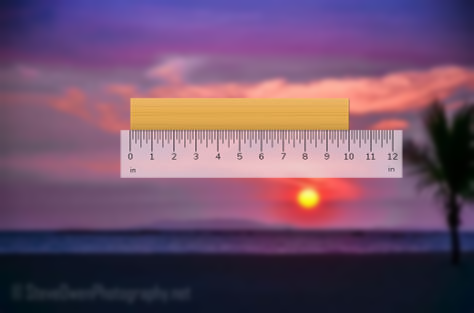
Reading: 10 in
